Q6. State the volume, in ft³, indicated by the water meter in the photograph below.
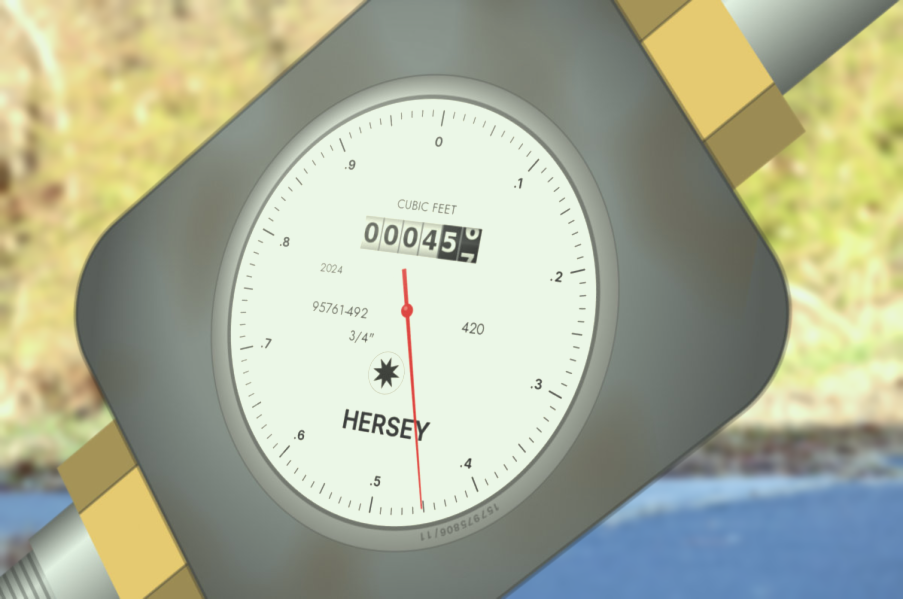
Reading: 456.45 ft³
